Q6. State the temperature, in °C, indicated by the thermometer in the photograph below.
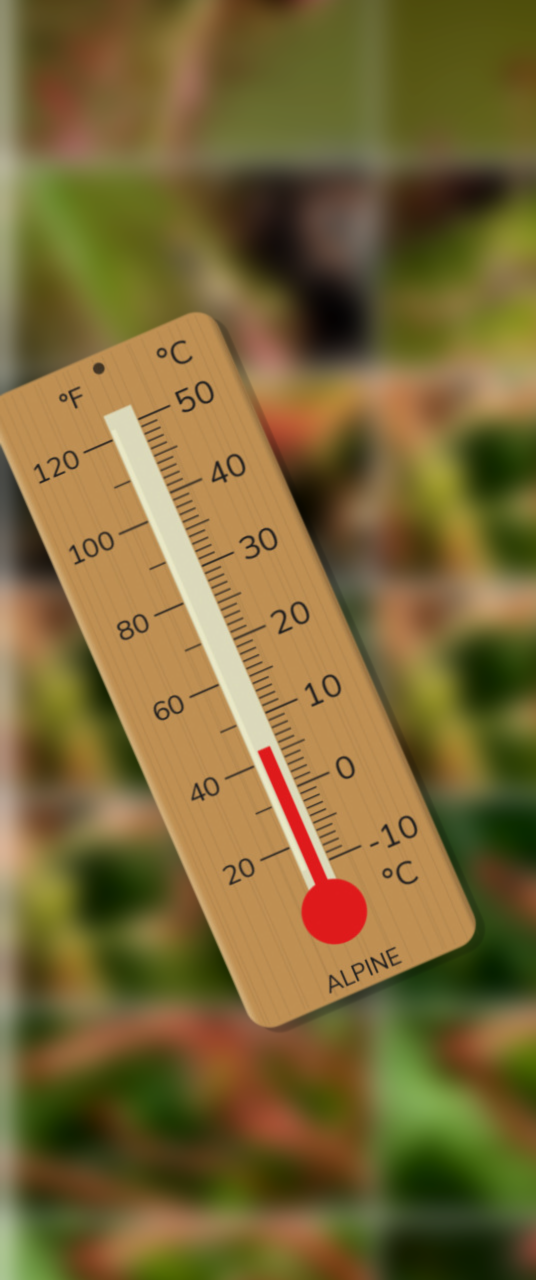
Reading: 6 °C
